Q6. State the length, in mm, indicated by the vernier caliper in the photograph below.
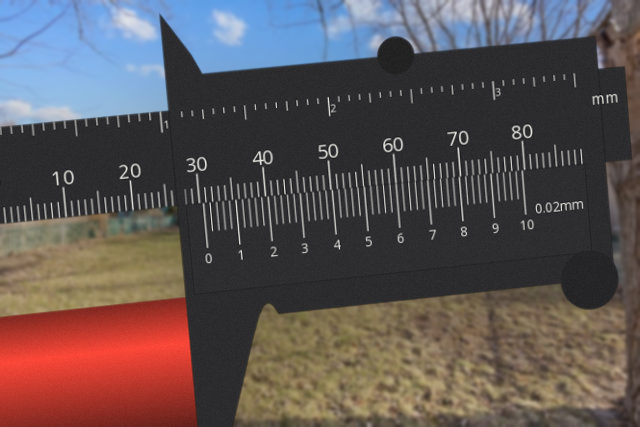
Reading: 30.6 mm
